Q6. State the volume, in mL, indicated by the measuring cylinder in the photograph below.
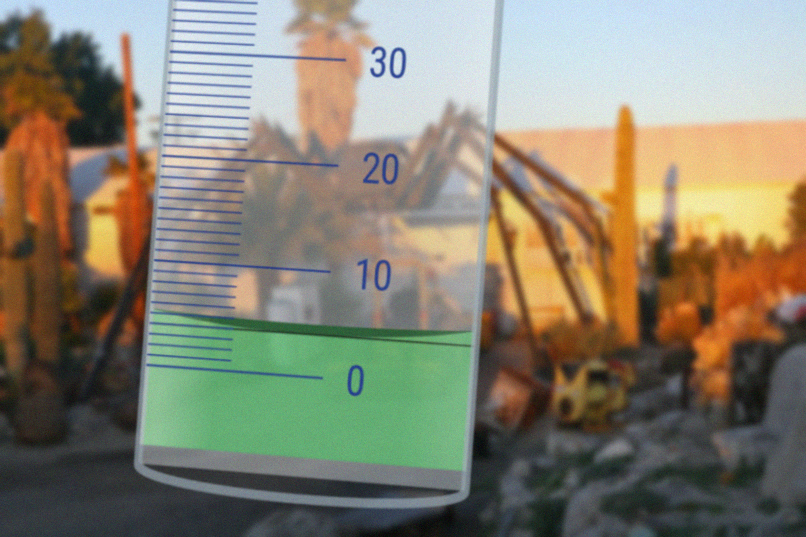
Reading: 4 mL
